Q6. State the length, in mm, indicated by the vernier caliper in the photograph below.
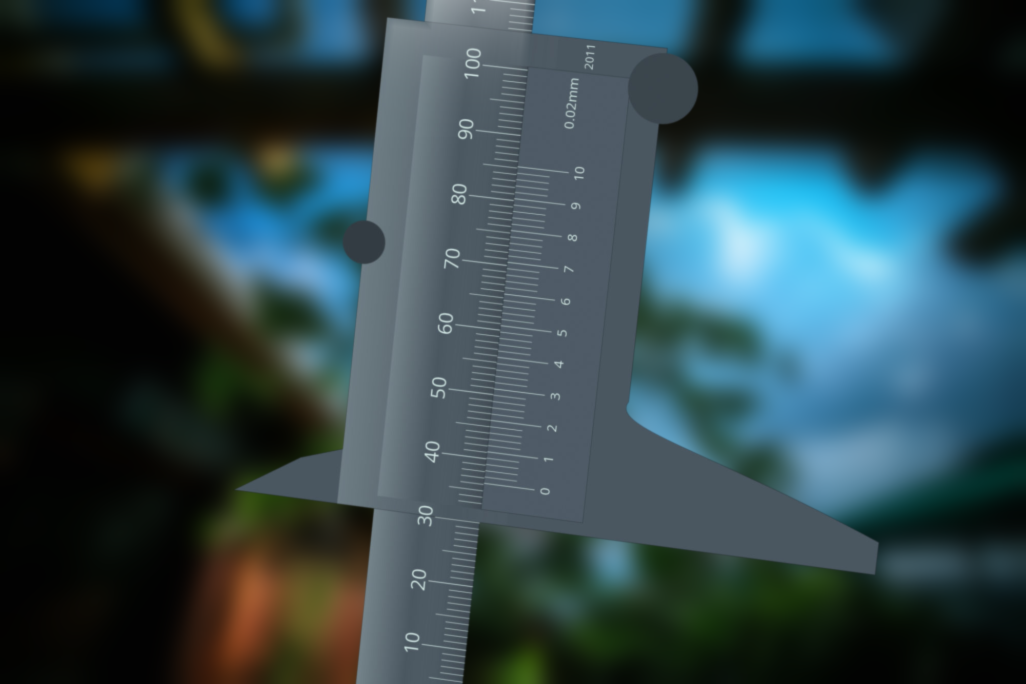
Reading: 36.2 mm
